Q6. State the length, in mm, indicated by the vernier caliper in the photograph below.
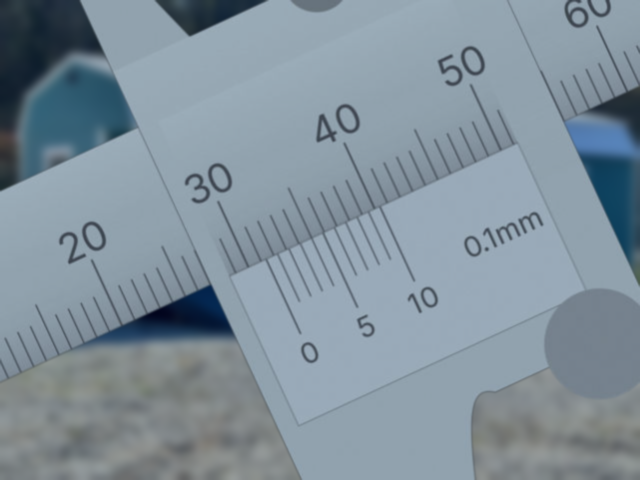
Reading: 31.4 mm
